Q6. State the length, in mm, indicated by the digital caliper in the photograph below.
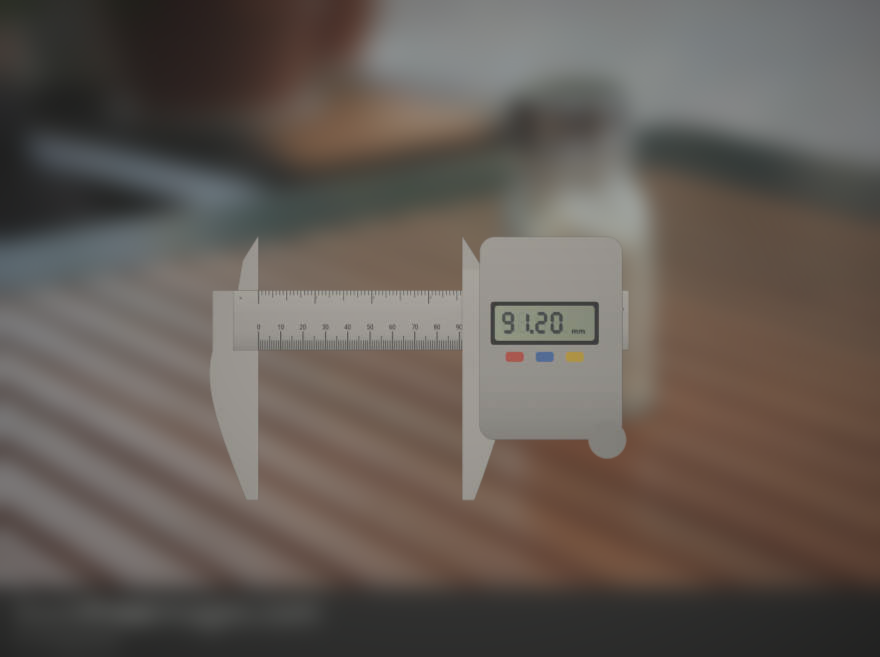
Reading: 91.20 mm
